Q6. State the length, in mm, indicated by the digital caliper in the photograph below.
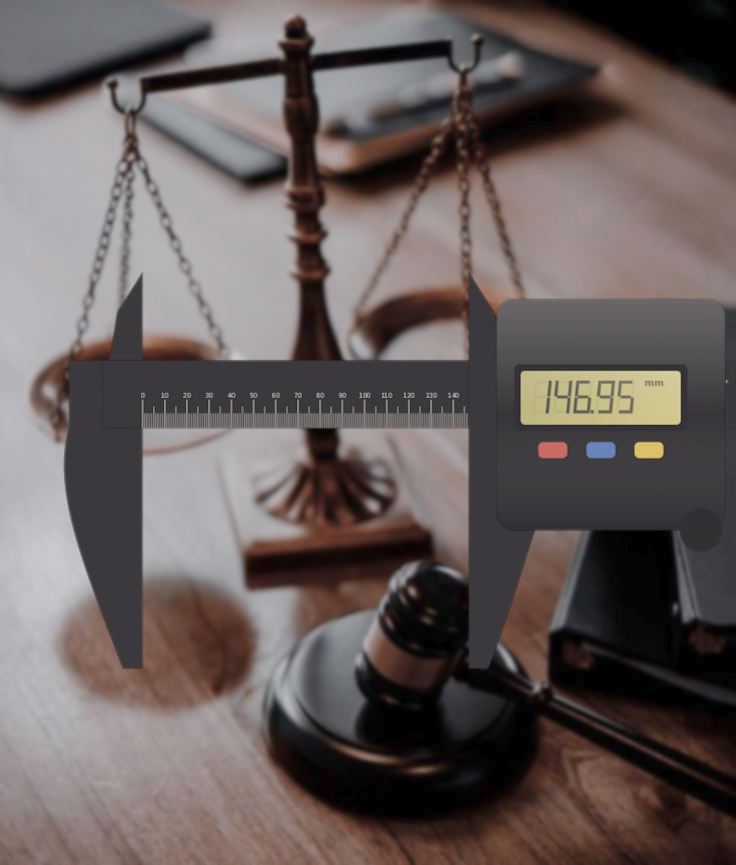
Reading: 146.95 mm
